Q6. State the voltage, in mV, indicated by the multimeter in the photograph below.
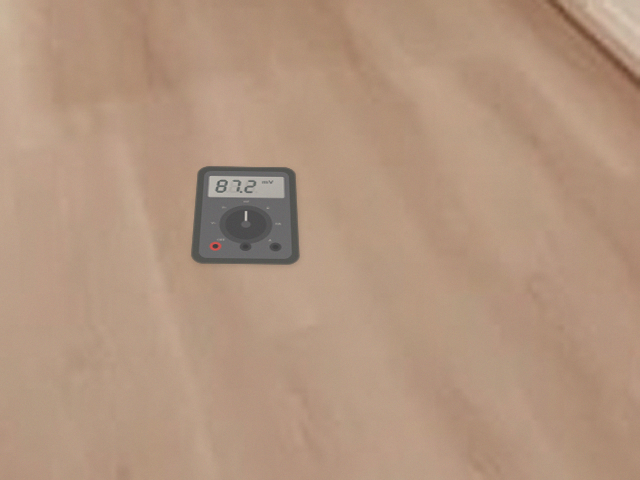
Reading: 87.2 mV
